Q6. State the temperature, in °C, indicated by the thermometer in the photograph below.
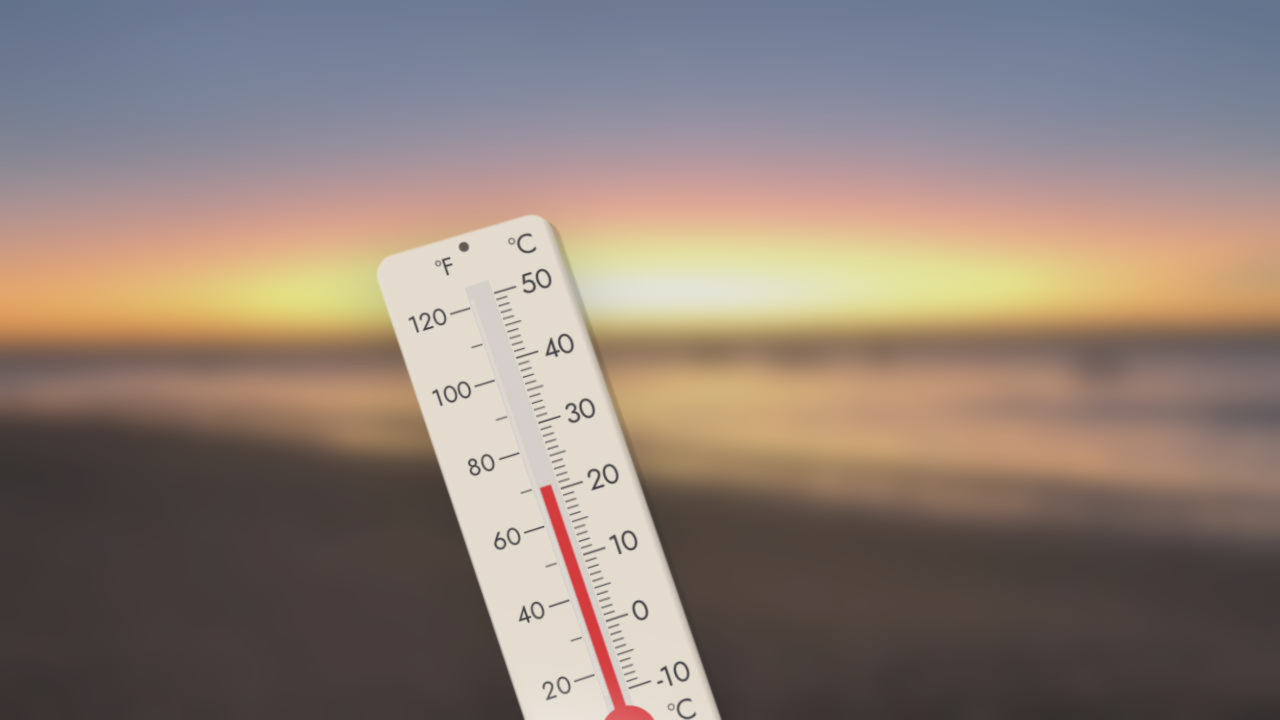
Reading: 21 °C
